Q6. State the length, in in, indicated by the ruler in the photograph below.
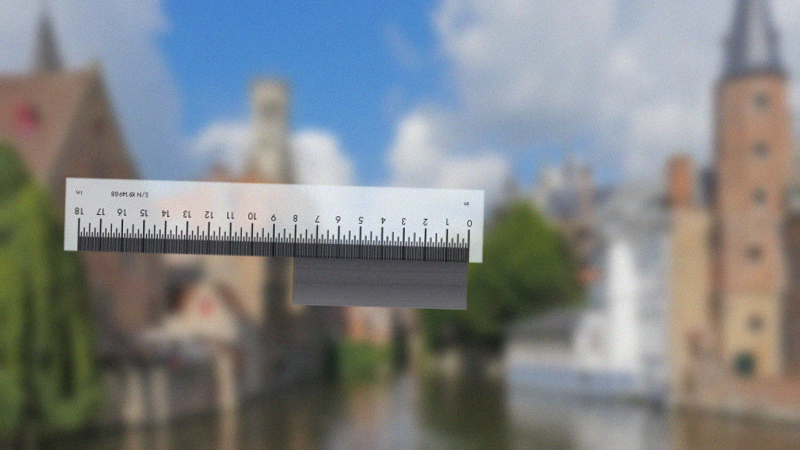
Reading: 8 in
